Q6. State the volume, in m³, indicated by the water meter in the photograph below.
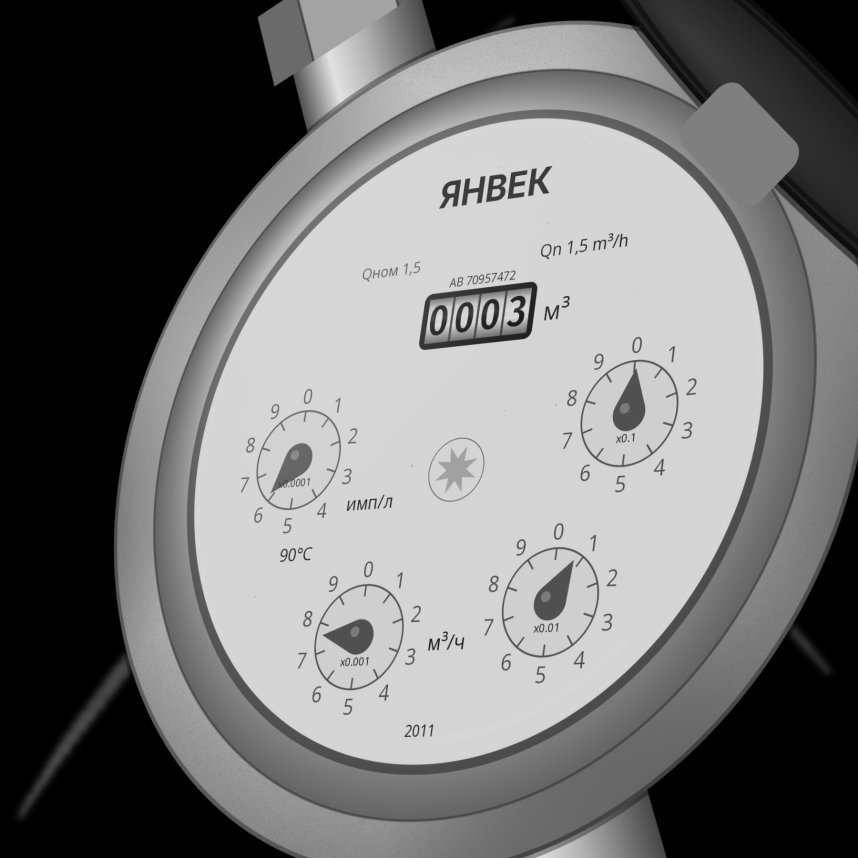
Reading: 3.0076 m³
